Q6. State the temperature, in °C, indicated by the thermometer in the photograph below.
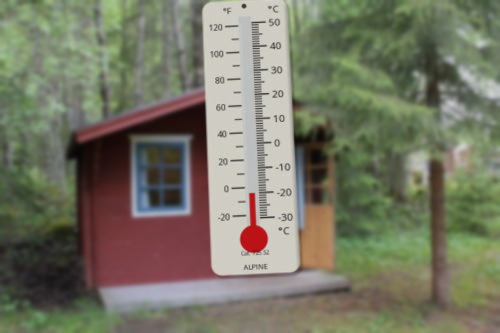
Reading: -20 °C
